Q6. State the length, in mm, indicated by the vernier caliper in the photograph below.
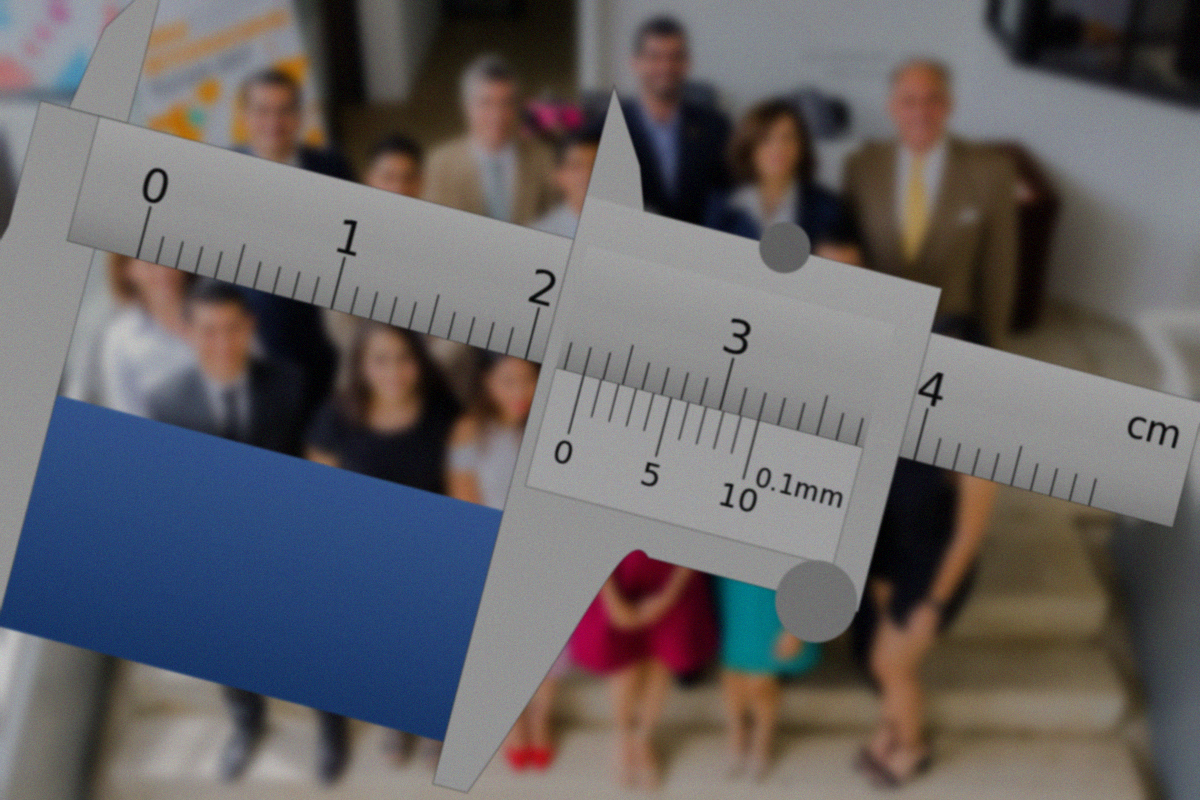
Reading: 23.0 mm
